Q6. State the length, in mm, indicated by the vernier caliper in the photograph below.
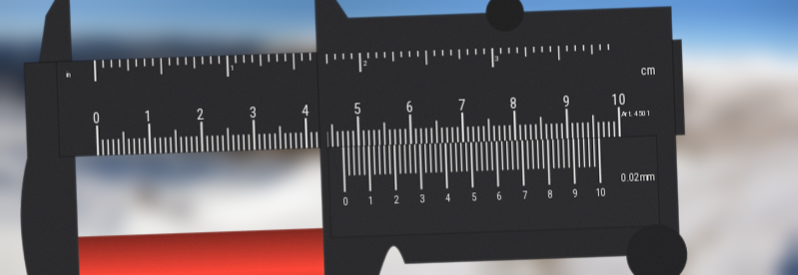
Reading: 47.0 mm
